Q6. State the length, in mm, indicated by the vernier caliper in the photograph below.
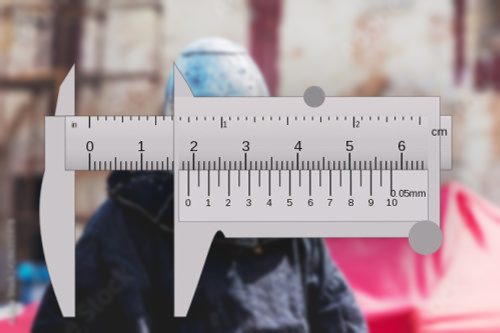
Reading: 19.0 mm
